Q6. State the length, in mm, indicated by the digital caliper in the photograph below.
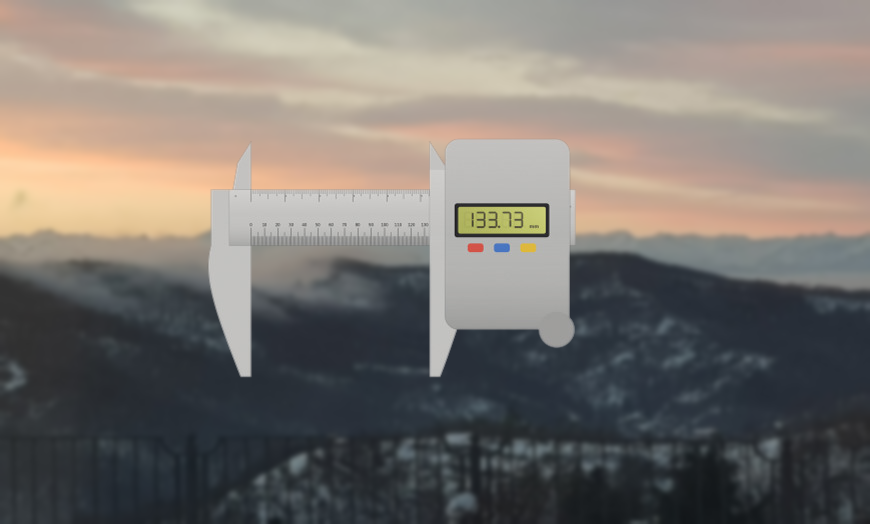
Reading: 133.73 mm
